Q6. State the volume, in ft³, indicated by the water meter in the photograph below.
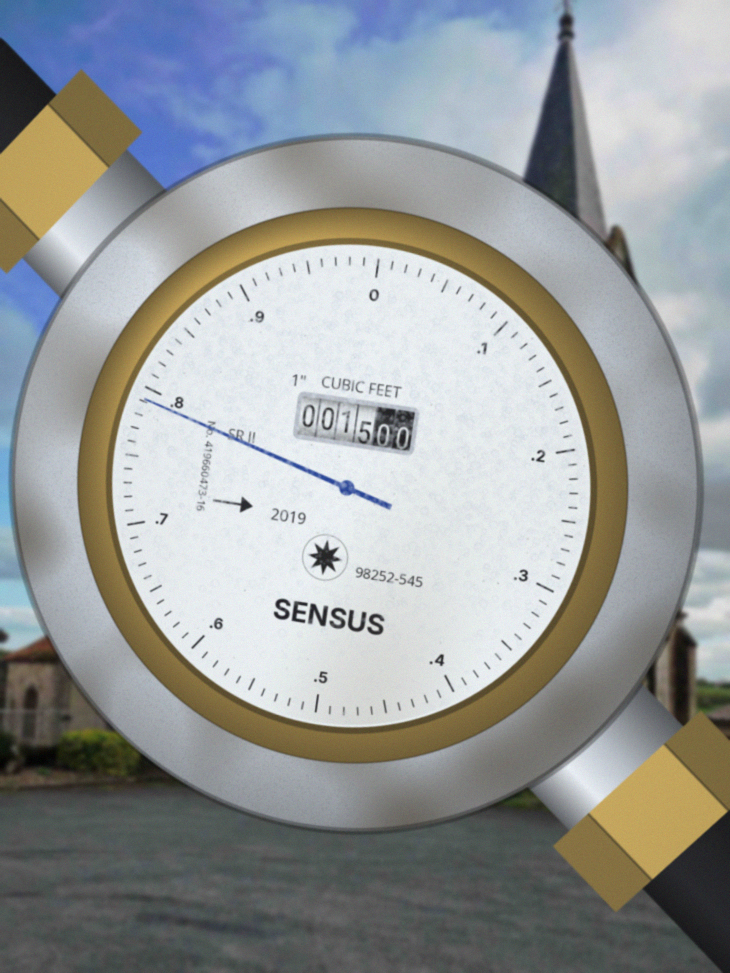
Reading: 1499.79 ft³
